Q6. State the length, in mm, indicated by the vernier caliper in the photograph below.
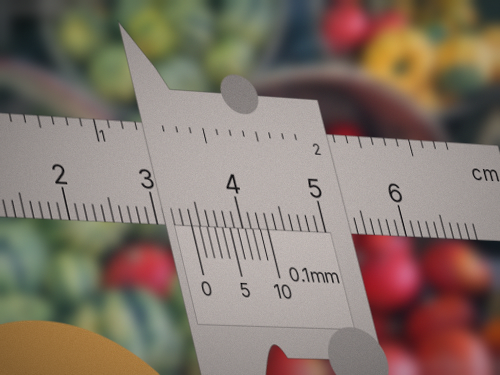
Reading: 34.0 mm
